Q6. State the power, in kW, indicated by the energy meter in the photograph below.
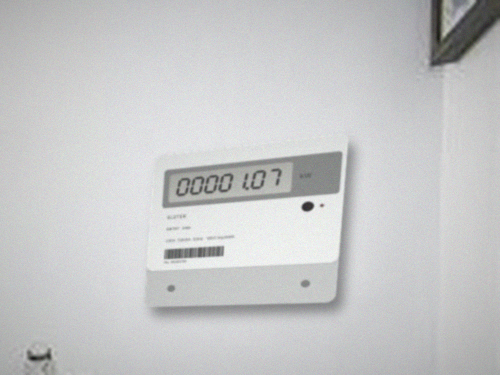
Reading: 1.07 kW
